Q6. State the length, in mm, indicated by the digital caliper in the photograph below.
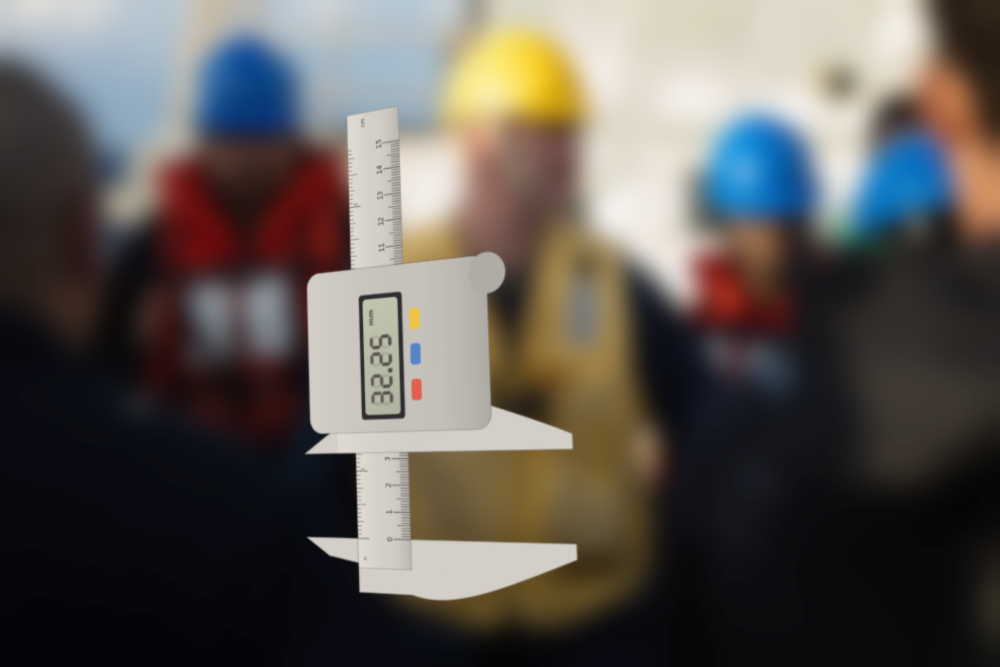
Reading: 32.25 mm
